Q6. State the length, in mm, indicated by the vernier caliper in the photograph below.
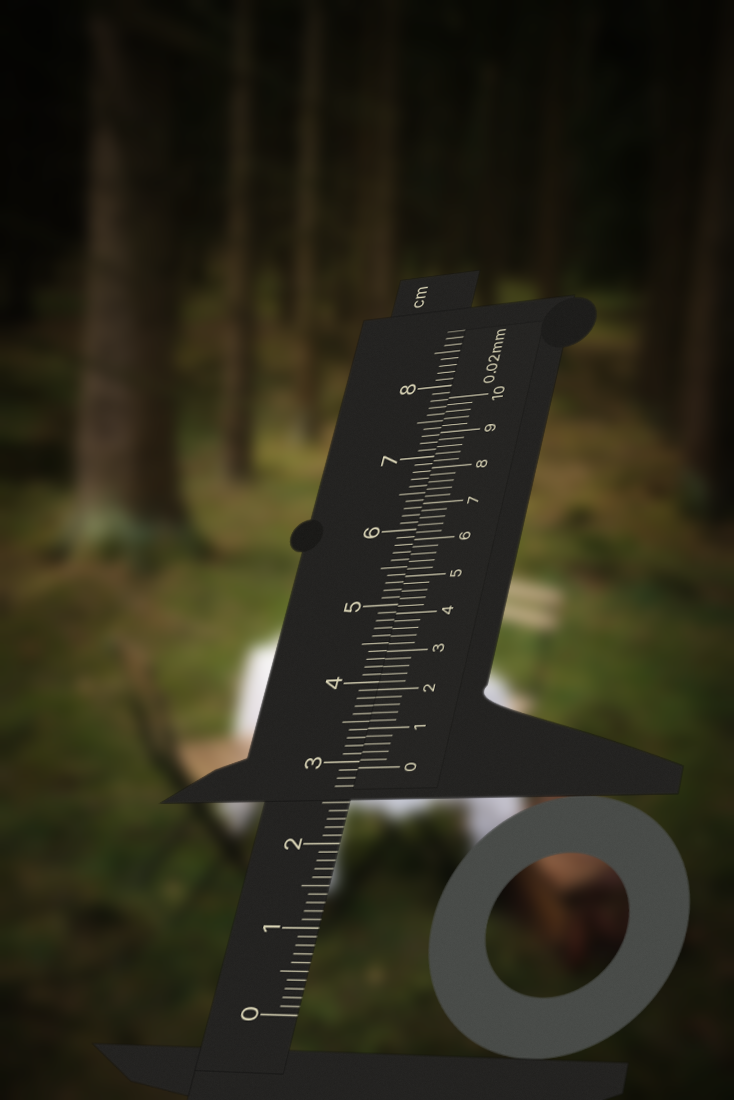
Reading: 29.2 mm
